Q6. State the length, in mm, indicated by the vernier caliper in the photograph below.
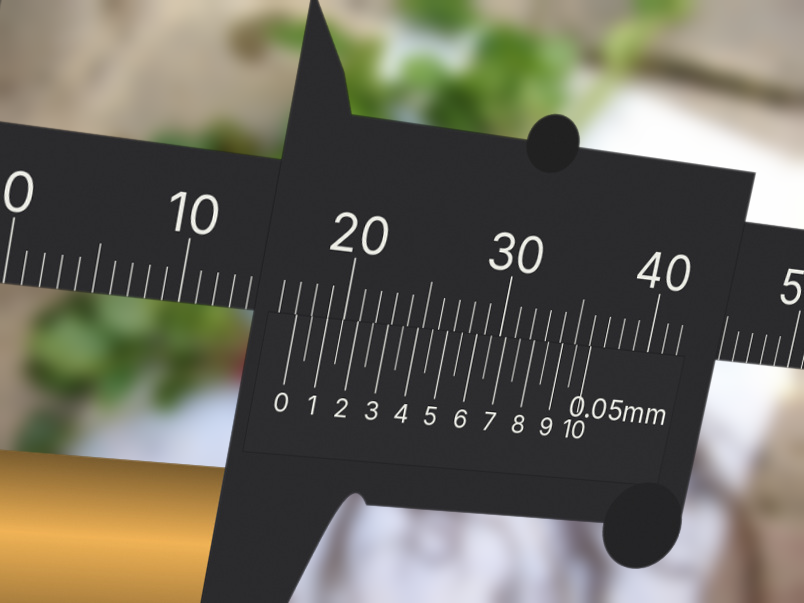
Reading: 17.1 mm
